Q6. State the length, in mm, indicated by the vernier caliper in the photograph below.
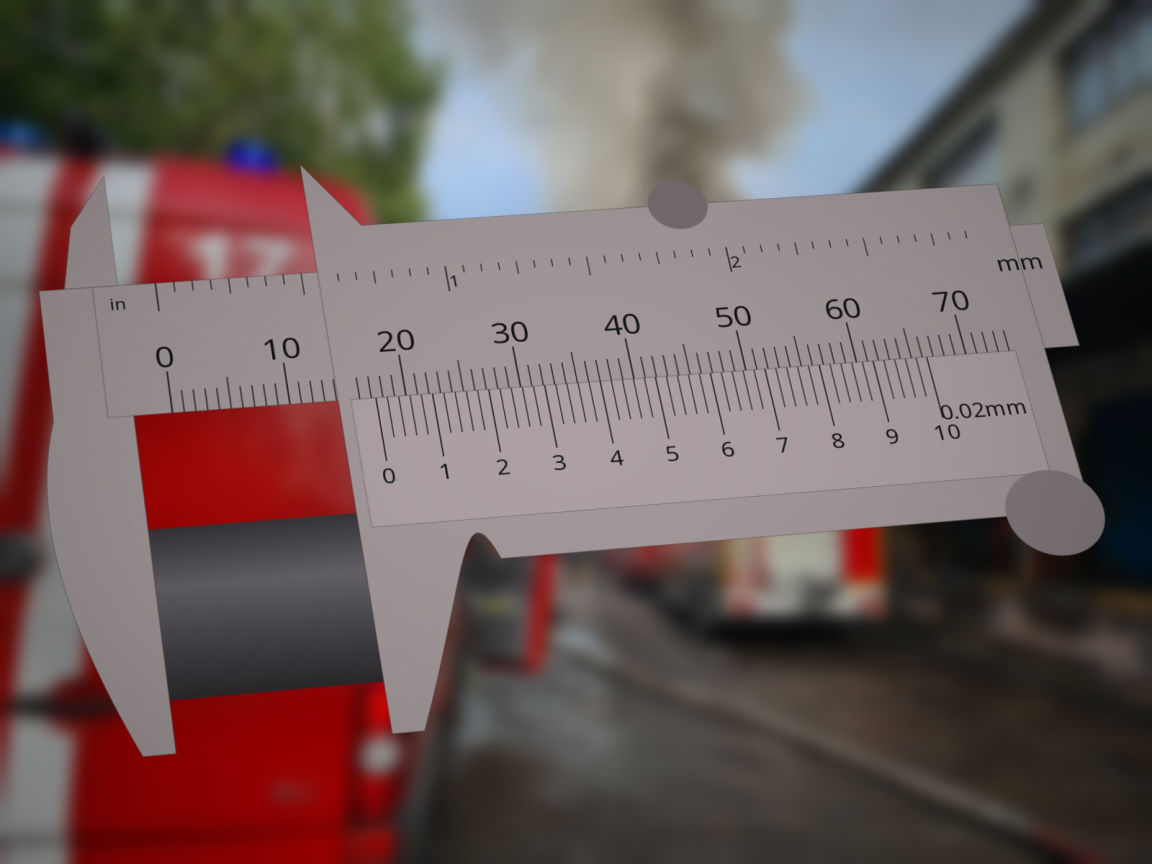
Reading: 17.4 mm
